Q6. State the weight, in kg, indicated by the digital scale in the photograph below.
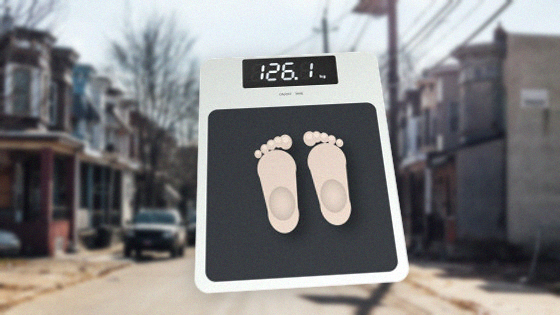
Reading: 126.1 kg
